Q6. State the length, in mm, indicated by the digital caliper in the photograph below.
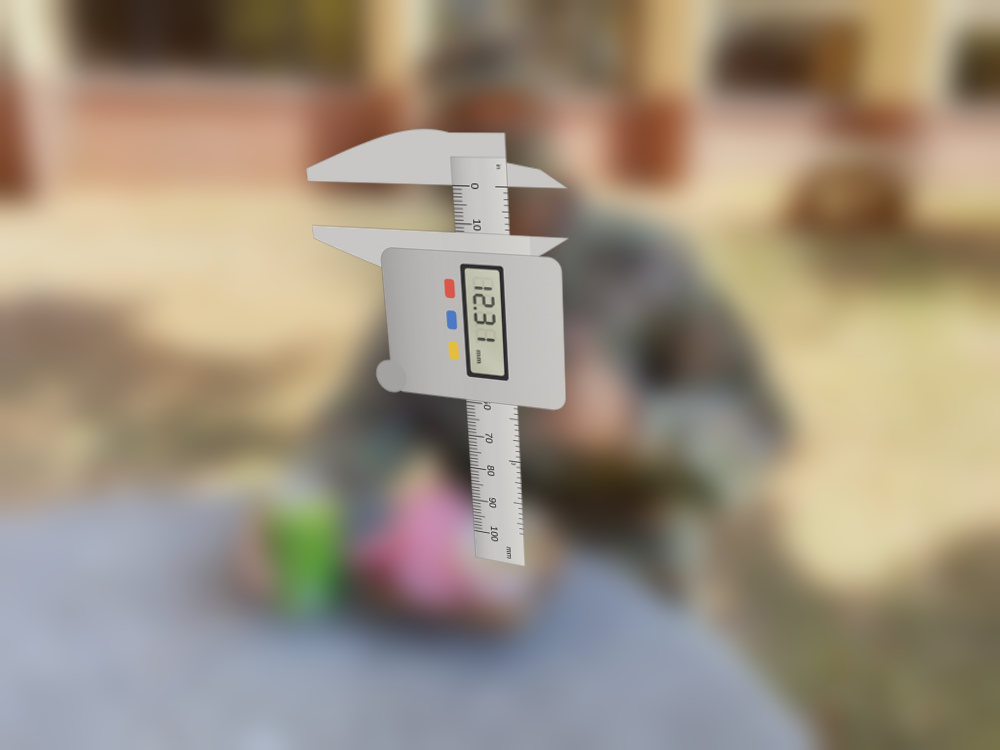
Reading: 12.31 mm
